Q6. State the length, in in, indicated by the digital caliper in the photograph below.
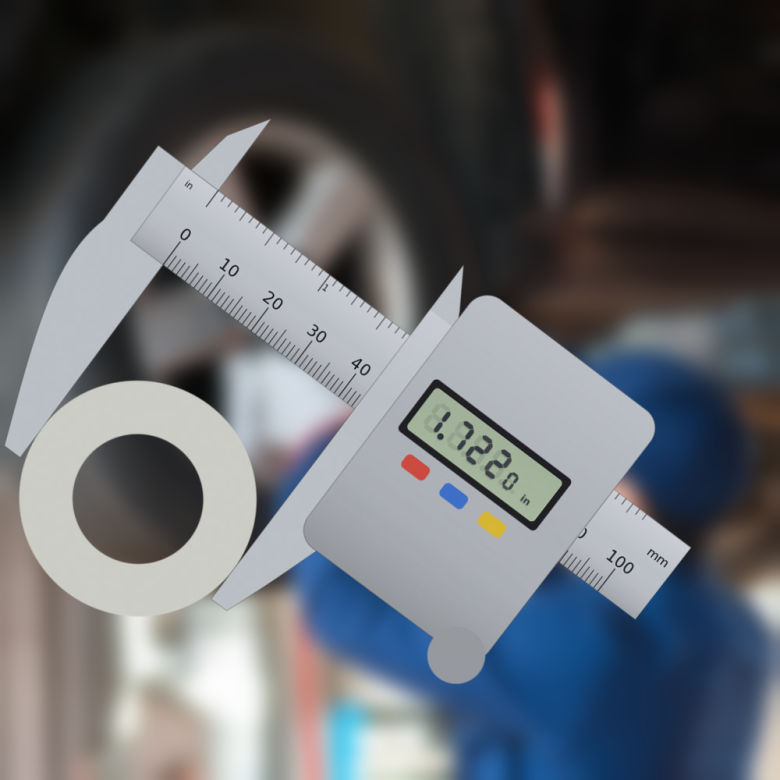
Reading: 1.7220 in
